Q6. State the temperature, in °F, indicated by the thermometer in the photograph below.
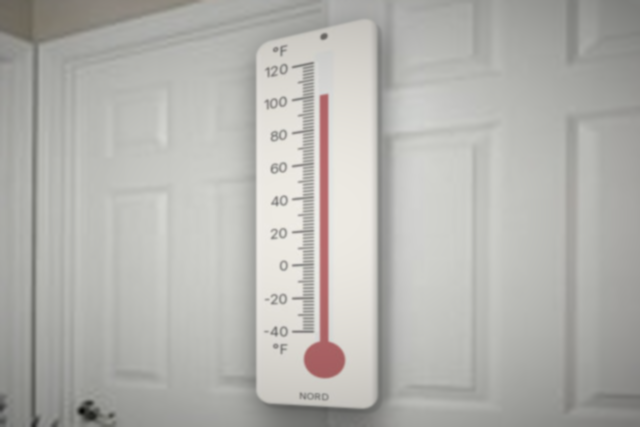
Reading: 100 °F
